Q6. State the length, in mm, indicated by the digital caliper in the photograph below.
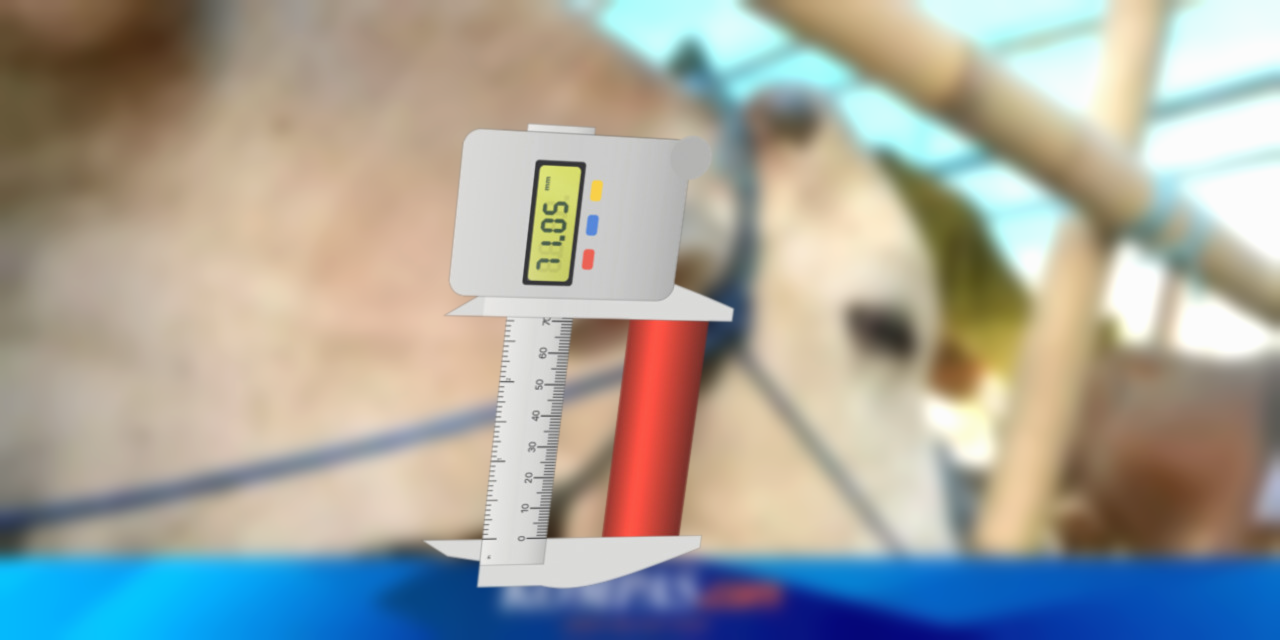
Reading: 71.05 mm
